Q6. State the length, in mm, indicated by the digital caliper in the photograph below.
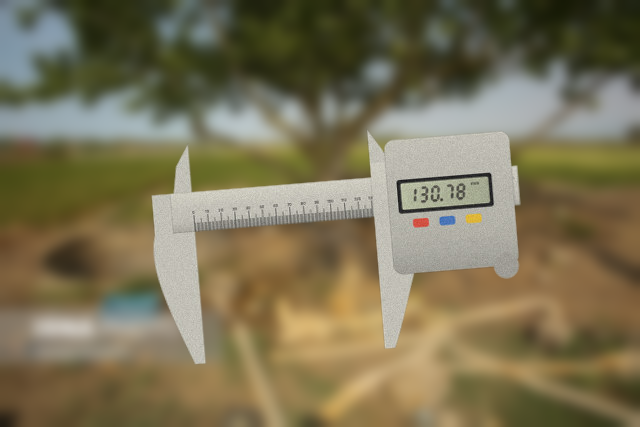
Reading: 130.78 mm
